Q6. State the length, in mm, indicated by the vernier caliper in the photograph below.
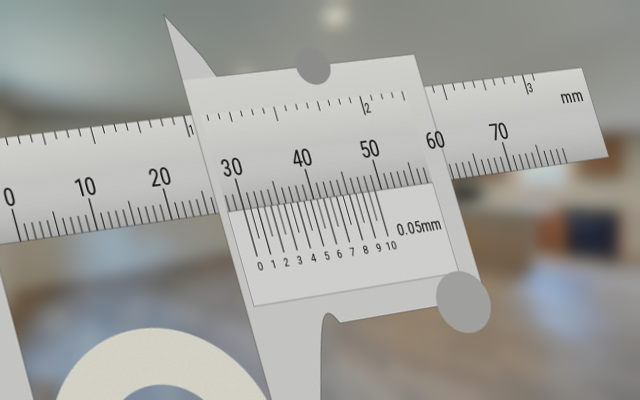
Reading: 30.0 mm
